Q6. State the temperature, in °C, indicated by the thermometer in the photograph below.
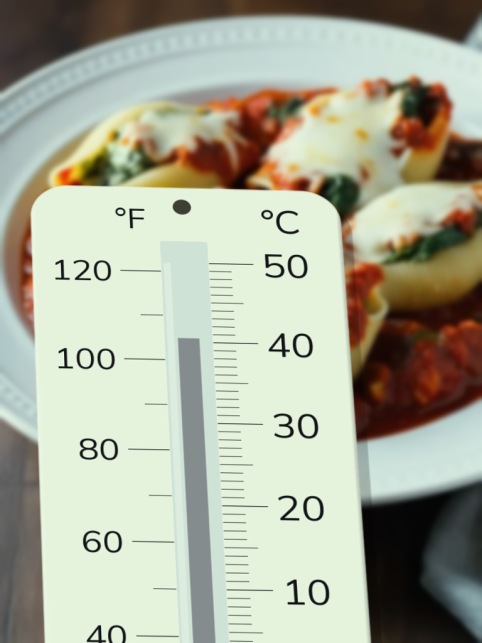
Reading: 40.5 °C
